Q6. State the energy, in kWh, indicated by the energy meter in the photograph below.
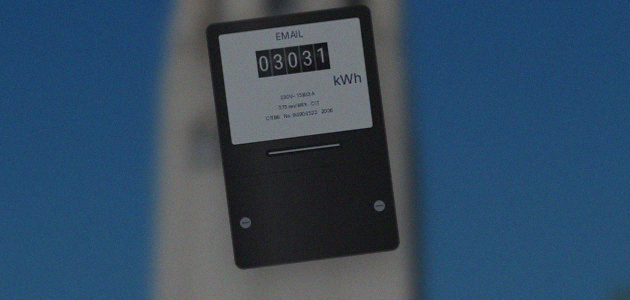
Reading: 3031 kWh
